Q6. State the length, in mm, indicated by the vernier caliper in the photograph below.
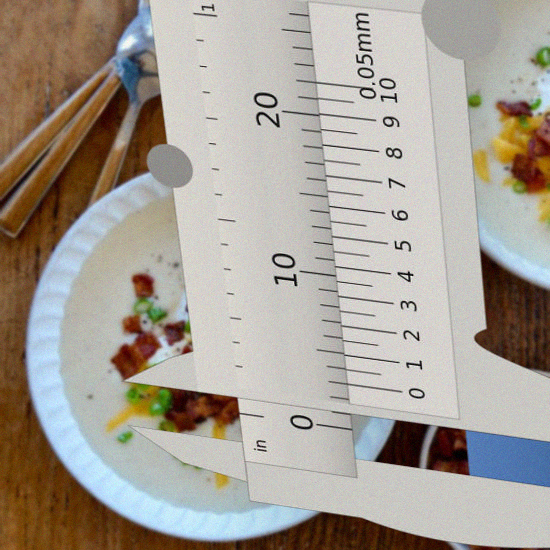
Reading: 3.0 mm
